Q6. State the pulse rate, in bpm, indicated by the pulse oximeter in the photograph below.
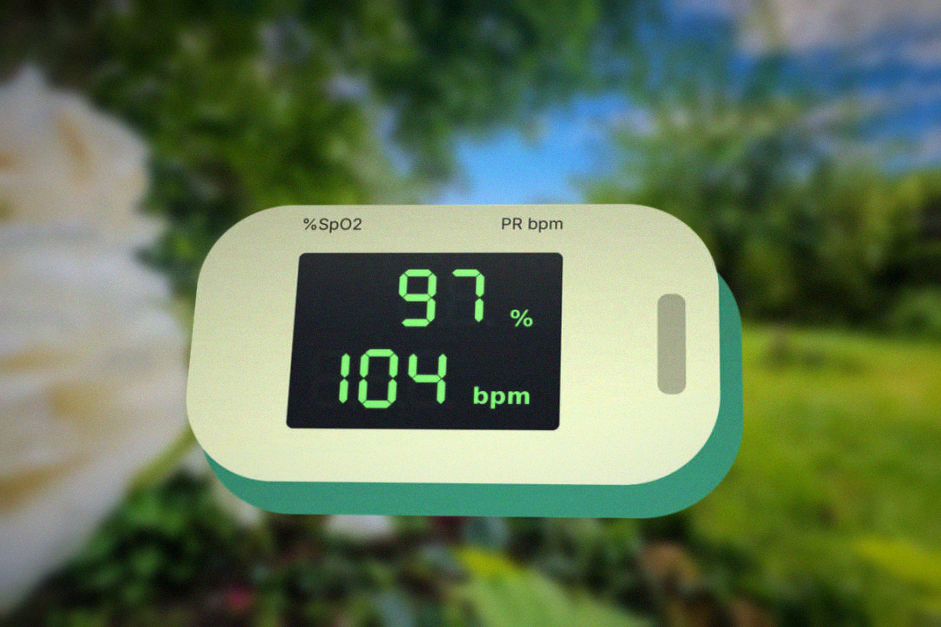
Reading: 104 bpm
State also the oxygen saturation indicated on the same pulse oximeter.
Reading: 97 %
